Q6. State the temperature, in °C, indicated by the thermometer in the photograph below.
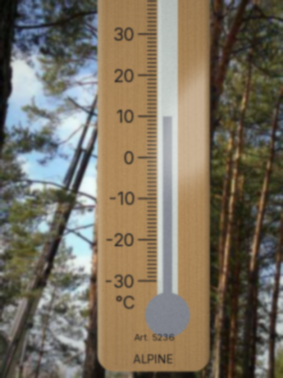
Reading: 10 °C
